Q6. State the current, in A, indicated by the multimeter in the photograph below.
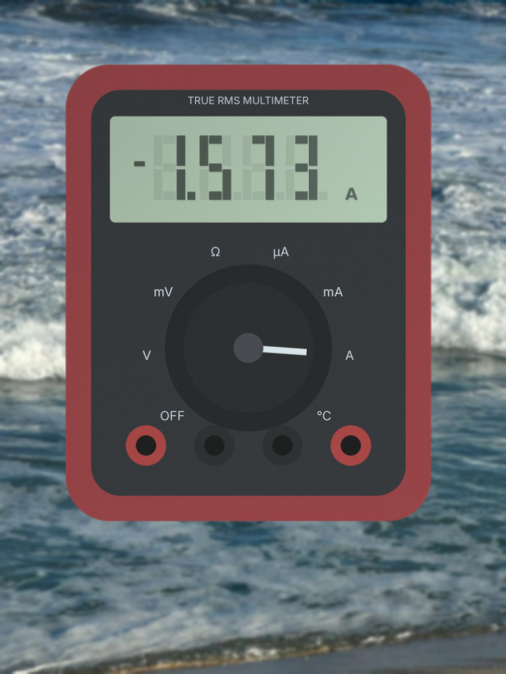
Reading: -1.573 A
